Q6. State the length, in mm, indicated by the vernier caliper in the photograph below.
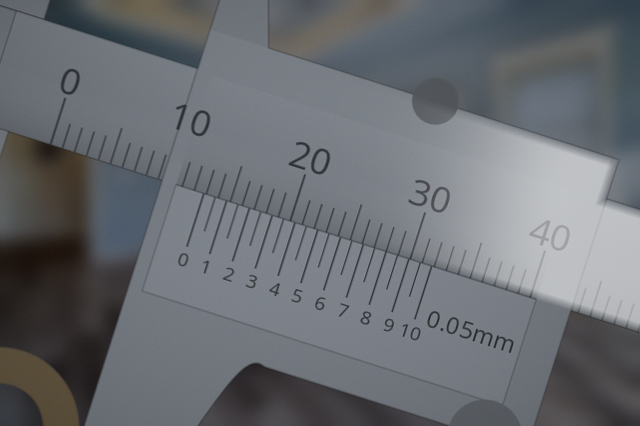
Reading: 12.8 mm
